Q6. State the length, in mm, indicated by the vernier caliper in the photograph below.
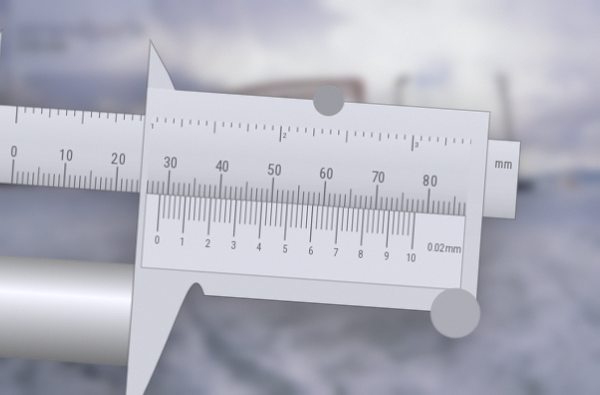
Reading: 28.5 mm
